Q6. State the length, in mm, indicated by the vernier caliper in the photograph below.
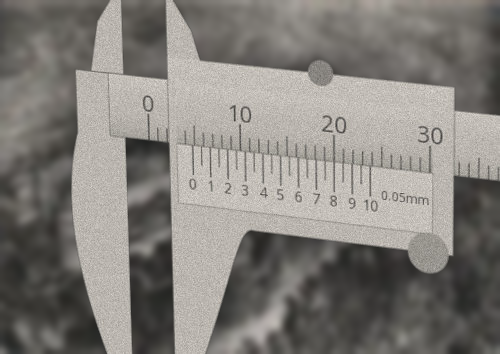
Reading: 4.8 mm
